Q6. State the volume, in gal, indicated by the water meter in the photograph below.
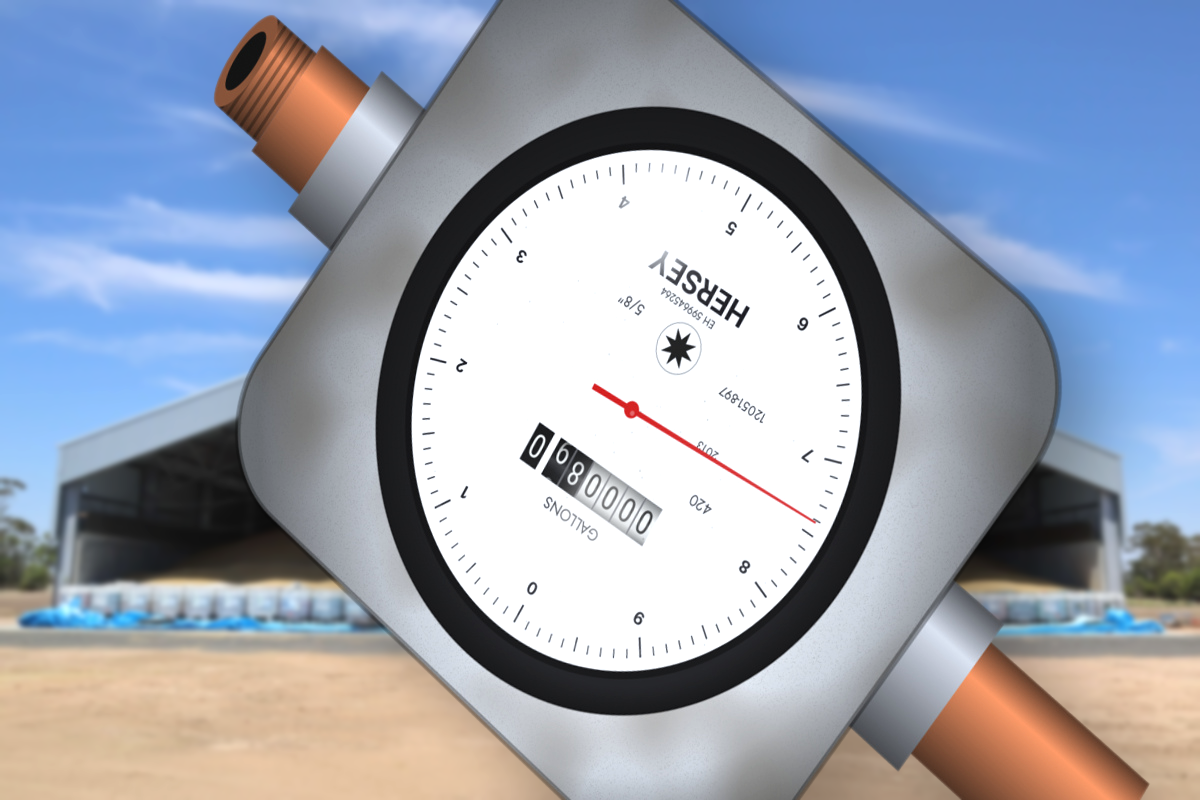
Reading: 887.4 gal
